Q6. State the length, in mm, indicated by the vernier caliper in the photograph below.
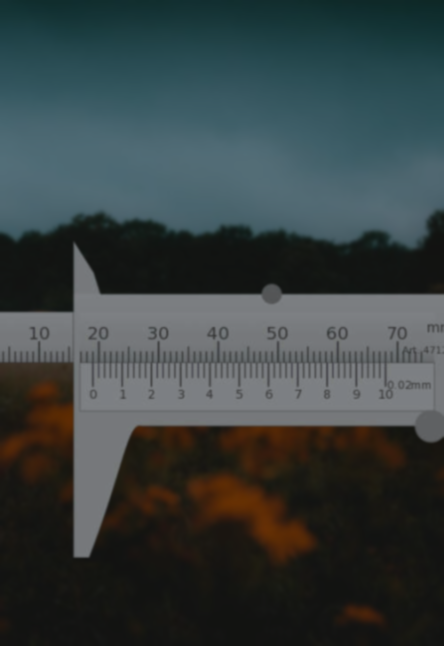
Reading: 19.0 mm
